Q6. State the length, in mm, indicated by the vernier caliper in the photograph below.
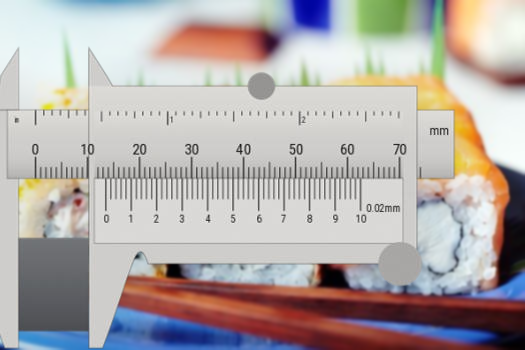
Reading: 13.5 mm
